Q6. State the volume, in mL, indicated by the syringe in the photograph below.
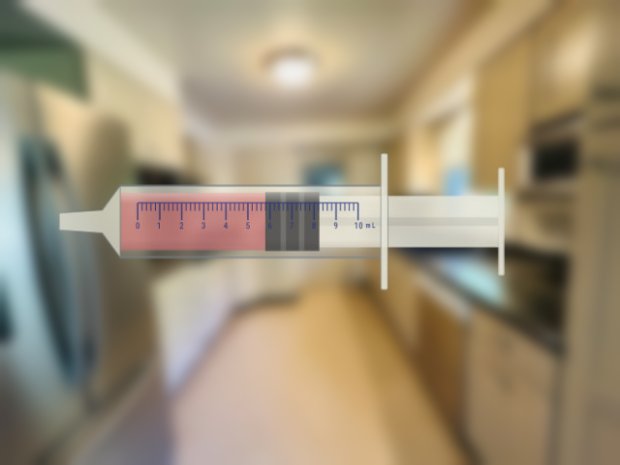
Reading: 5.8 mL
